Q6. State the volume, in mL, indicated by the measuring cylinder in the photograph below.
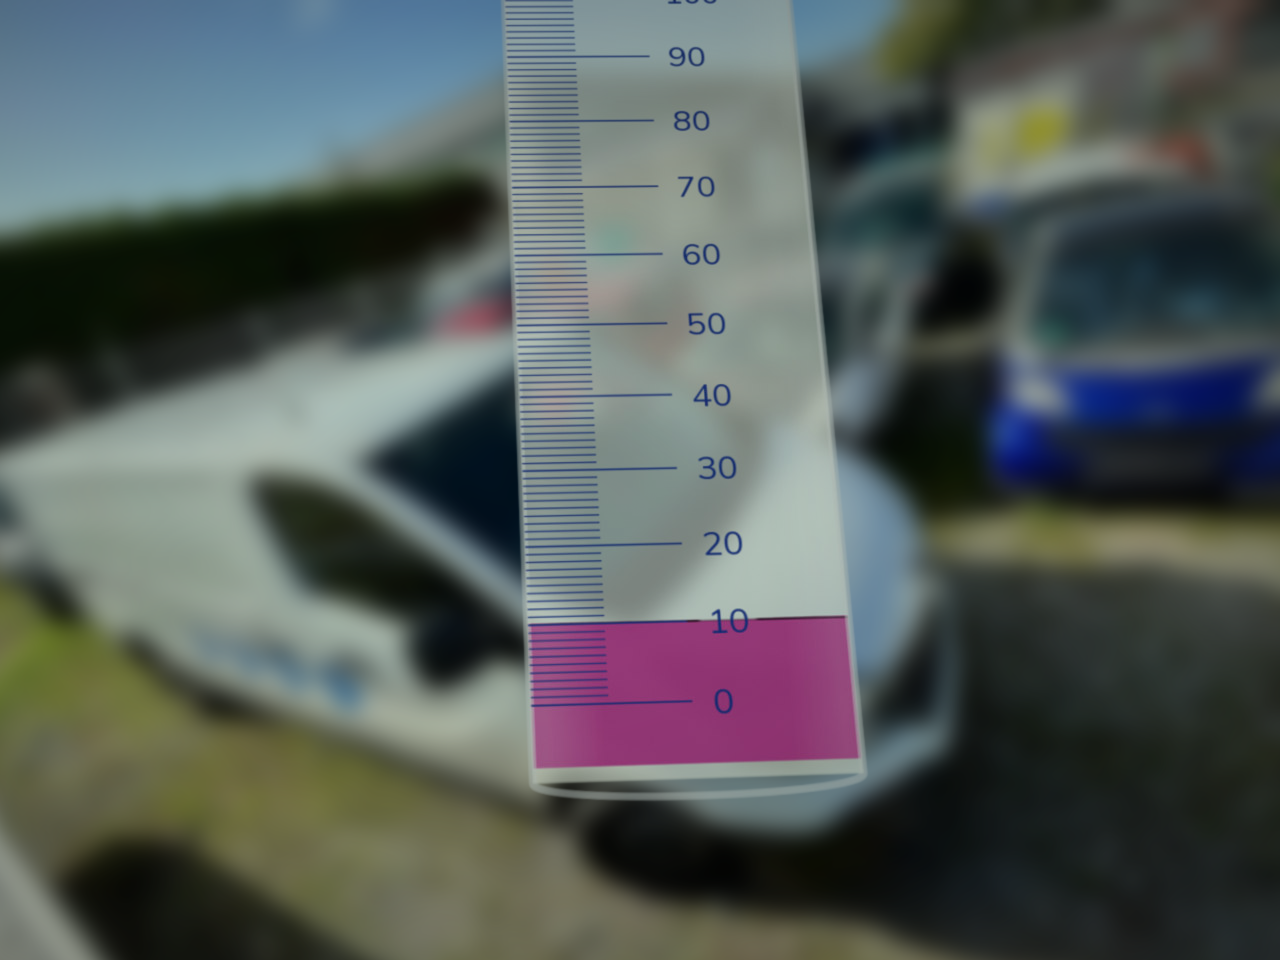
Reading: 10 mL
